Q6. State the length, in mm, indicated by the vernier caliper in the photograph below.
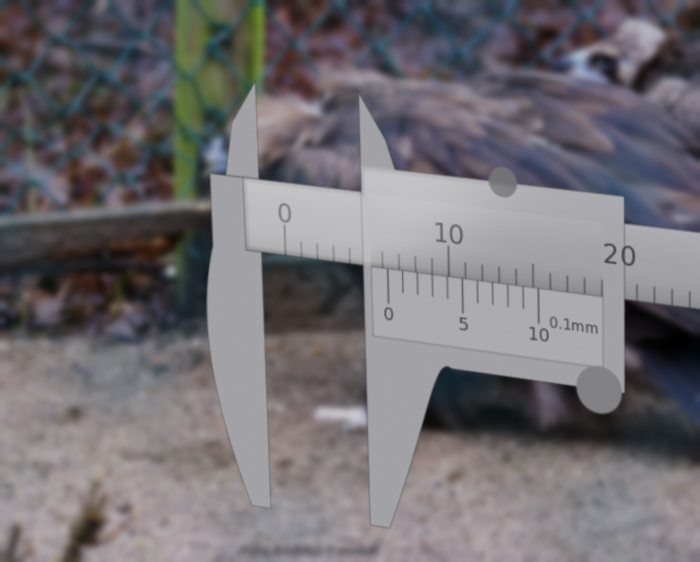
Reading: 6.3 mm
